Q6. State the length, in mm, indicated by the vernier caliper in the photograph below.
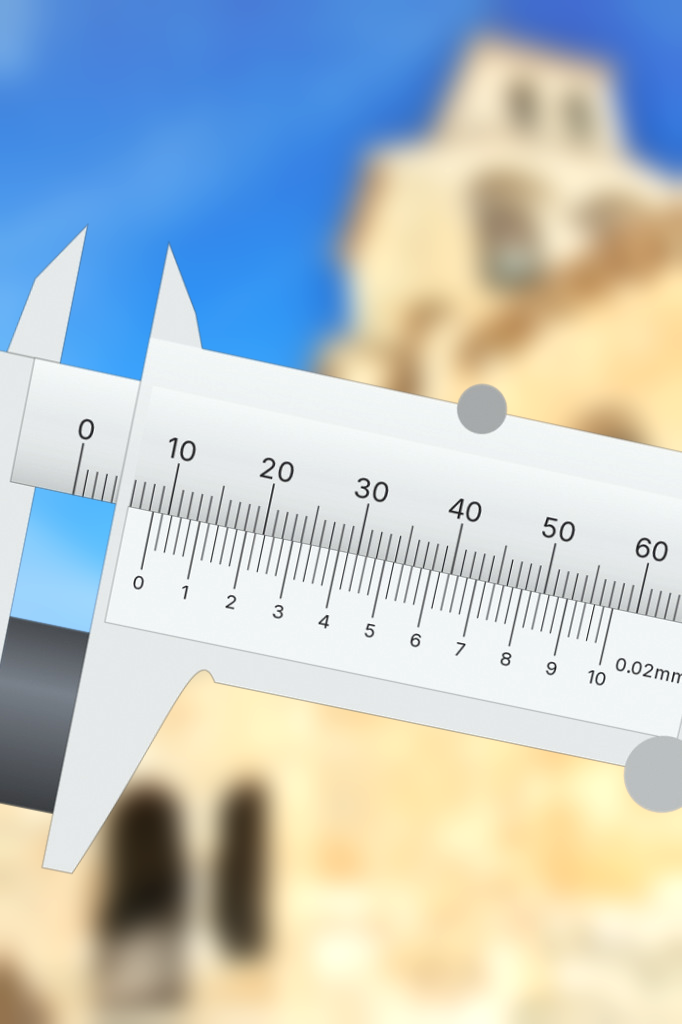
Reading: 8.4 mm
